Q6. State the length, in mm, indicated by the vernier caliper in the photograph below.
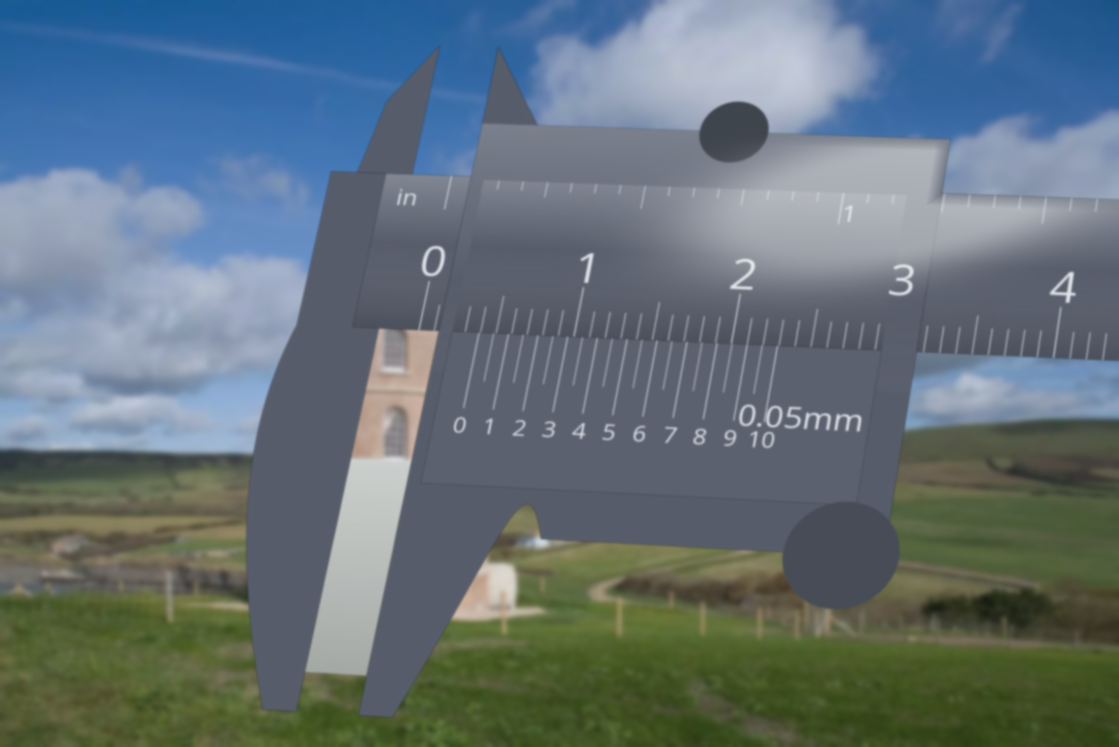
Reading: 3.9 mm
